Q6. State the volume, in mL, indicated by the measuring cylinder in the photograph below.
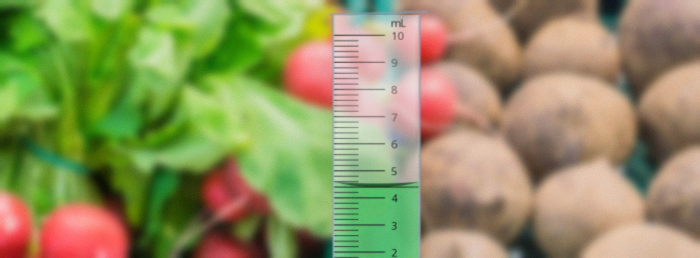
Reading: 4.4 mL
